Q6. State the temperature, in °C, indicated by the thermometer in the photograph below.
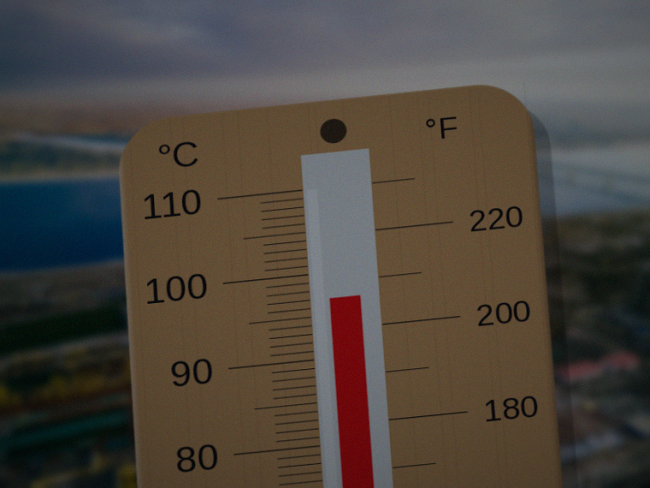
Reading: 97 °C
